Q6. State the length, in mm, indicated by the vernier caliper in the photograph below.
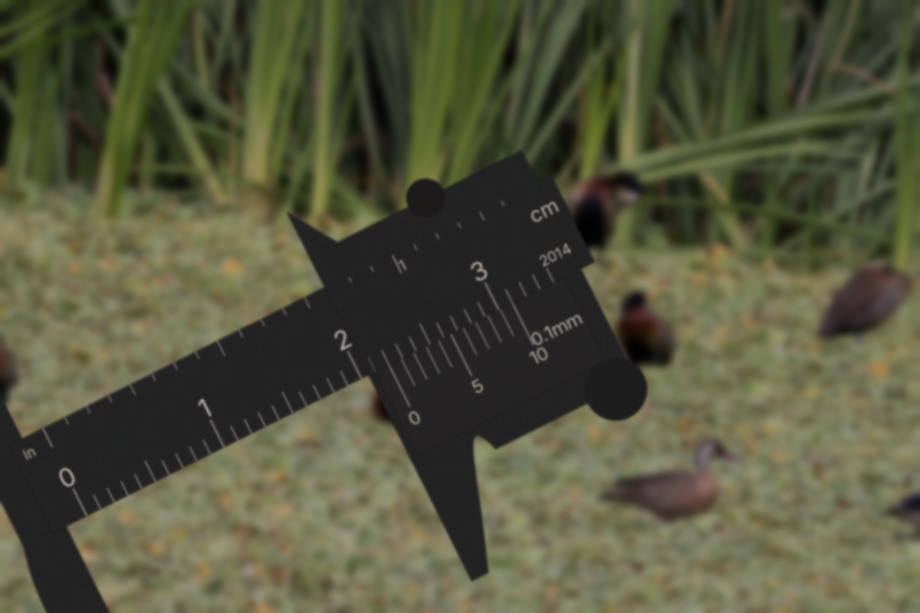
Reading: 22.0 mm
